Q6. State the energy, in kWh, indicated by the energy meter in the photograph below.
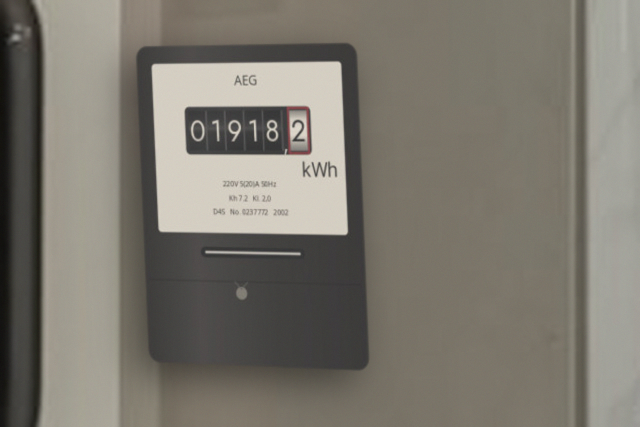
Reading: 1918.2 kWh
